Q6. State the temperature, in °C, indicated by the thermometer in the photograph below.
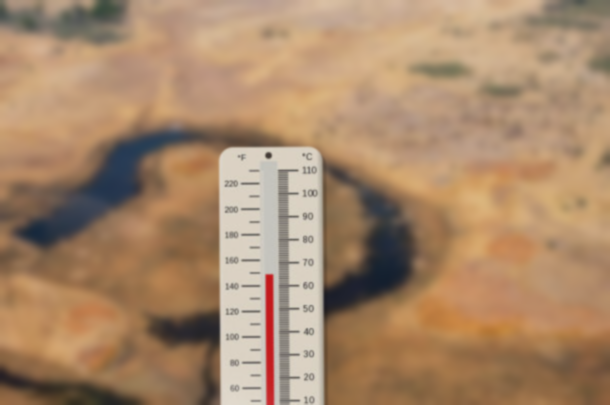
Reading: 65 °C
